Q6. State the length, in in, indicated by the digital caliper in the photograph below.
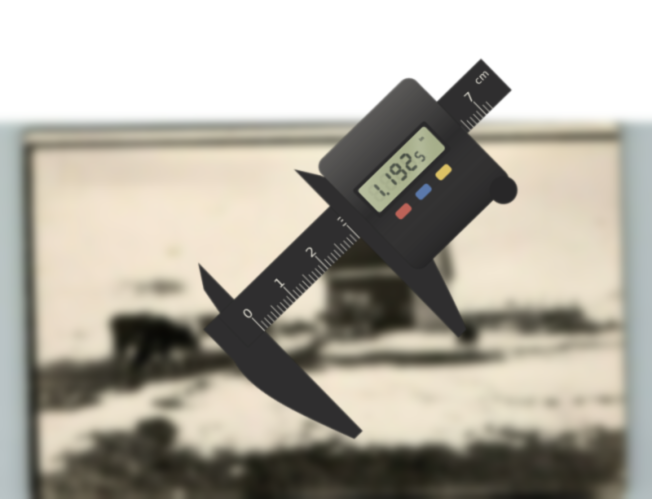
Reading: 1.1925 in
